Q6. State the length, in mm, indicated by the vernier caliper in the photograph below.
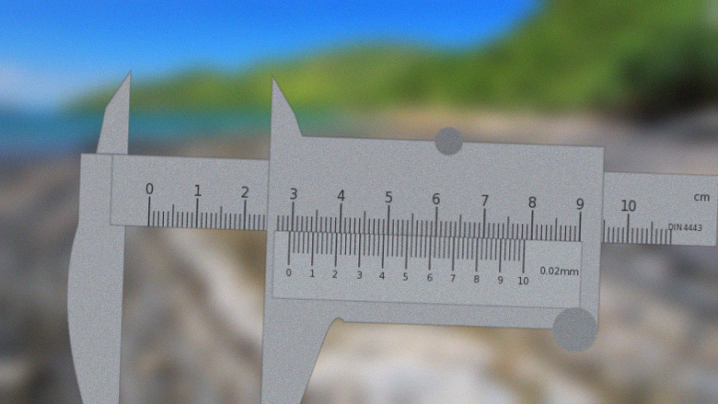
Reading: 29.5 mm
